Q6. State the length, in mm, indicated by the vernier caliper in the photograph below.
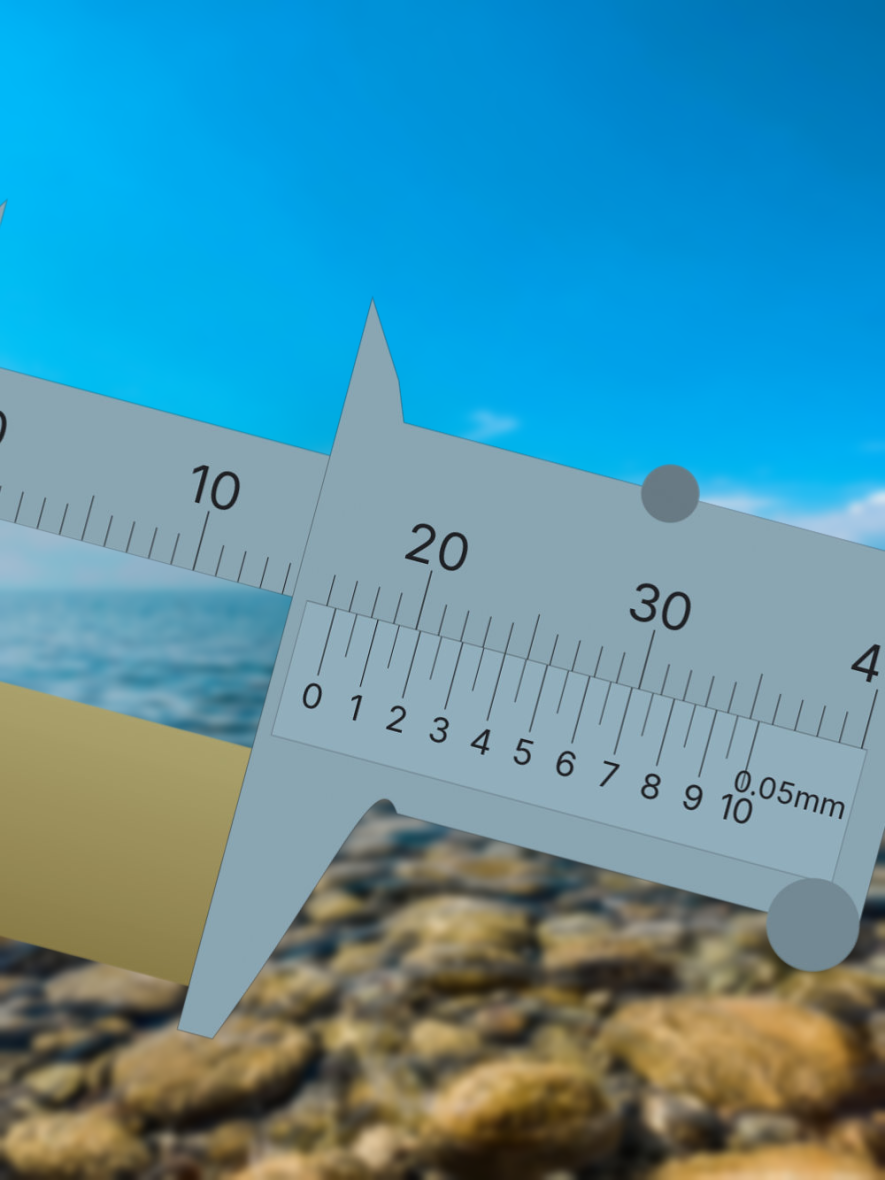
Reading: 16.40 mm
